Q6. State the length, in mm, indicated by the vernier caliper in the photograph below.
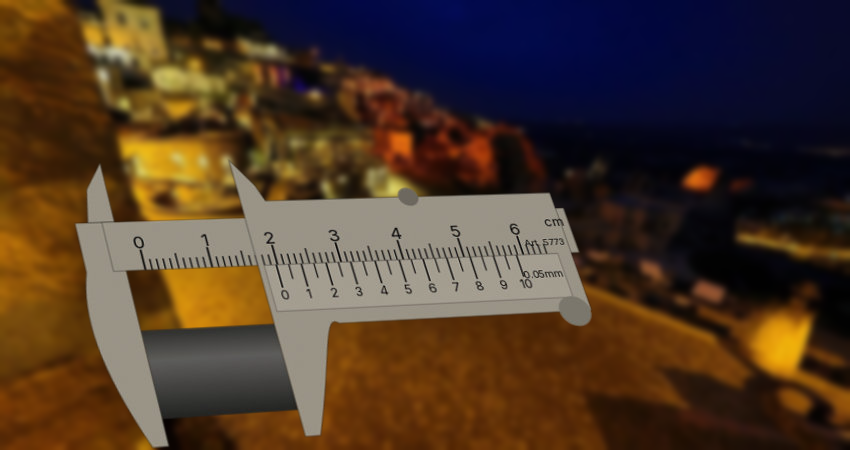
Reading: 19.8 mm
